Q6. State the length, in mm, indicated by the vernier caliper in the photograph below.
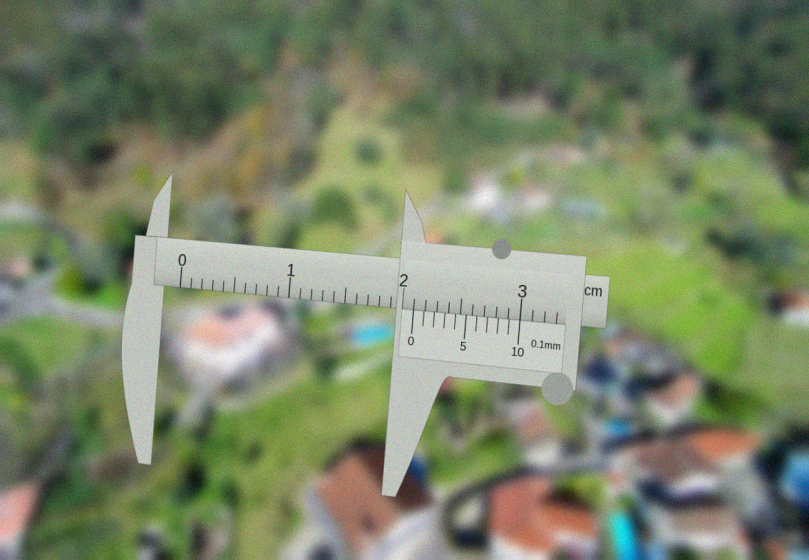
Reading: 21.0 mm
